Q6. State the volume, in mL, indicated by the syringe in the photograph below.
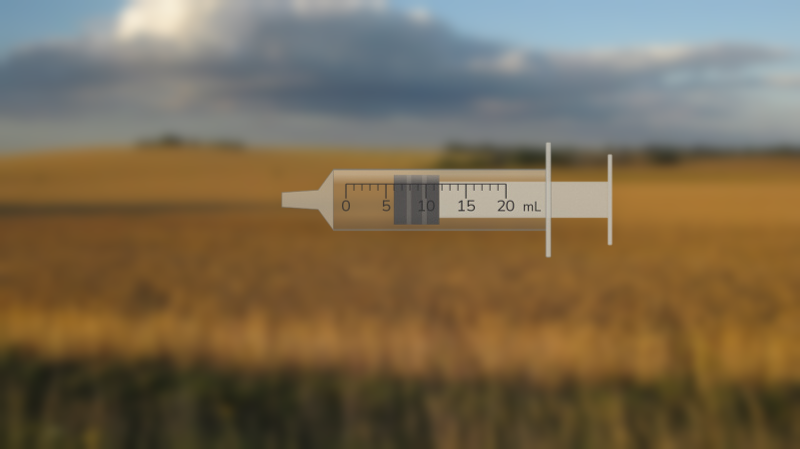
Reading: 6 mL
